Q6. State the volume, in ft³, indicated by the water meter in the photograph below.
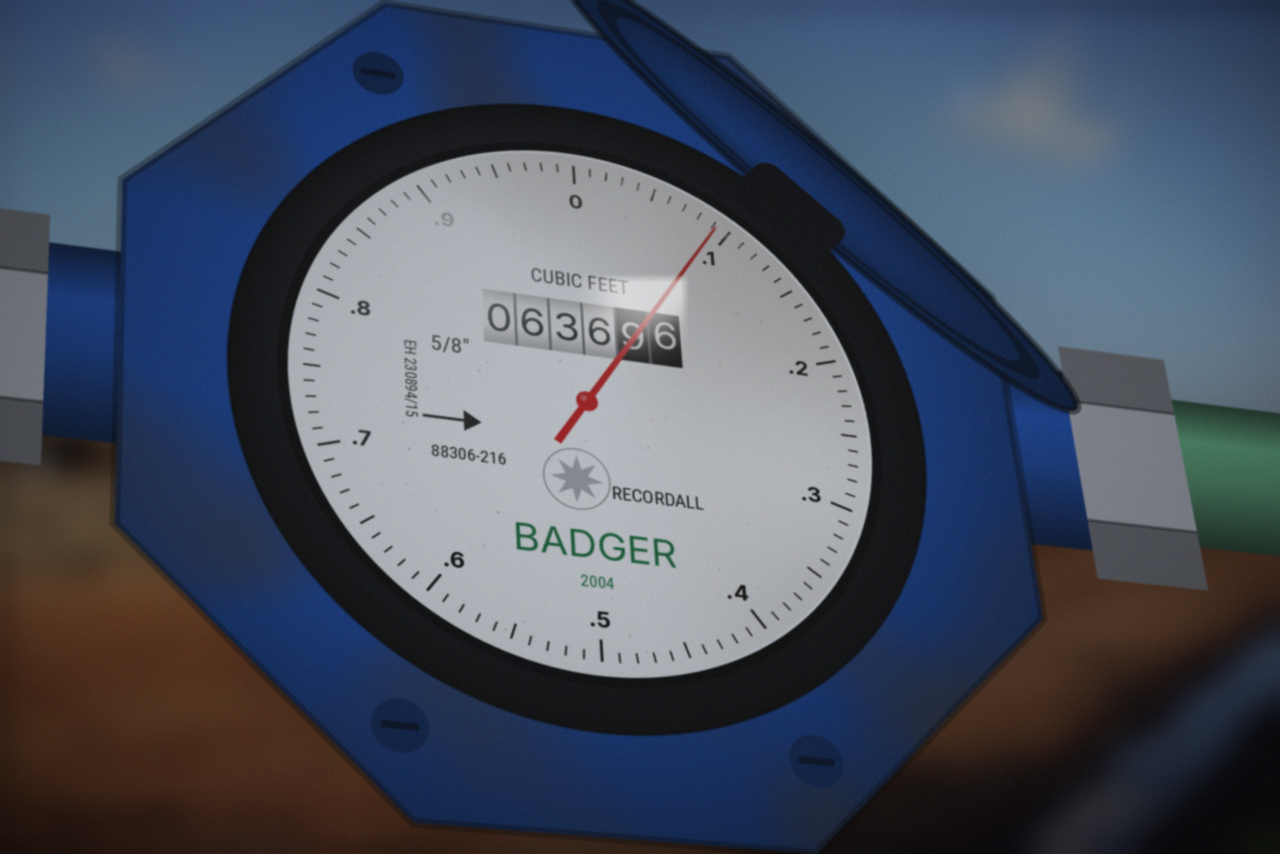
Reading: 63696.09 ft³
